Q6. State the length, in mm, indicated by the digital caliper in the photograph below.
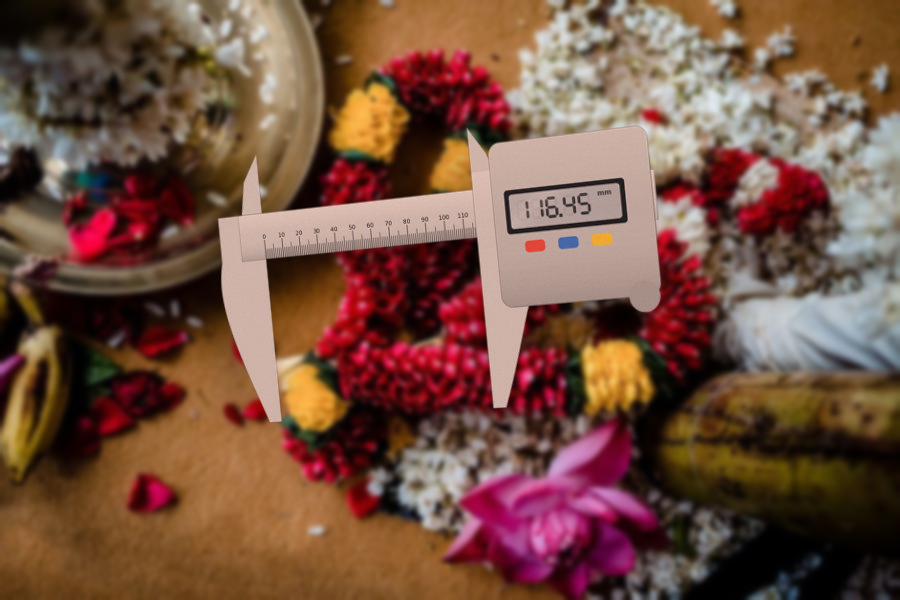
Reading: 116.45 mm
